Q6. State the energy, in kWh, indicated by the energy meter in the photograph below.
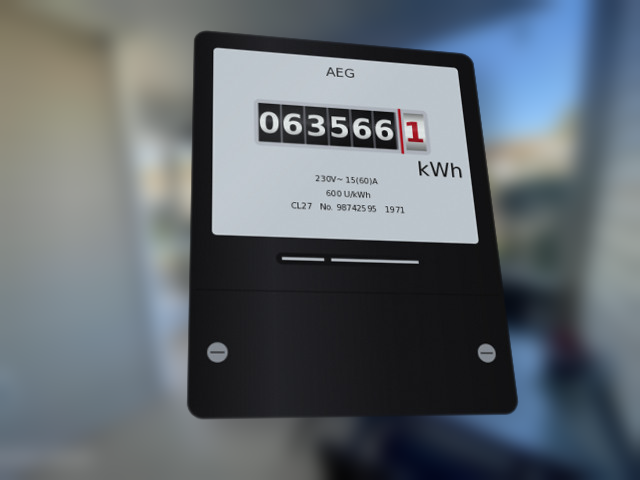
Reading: 63566.1 kWh
